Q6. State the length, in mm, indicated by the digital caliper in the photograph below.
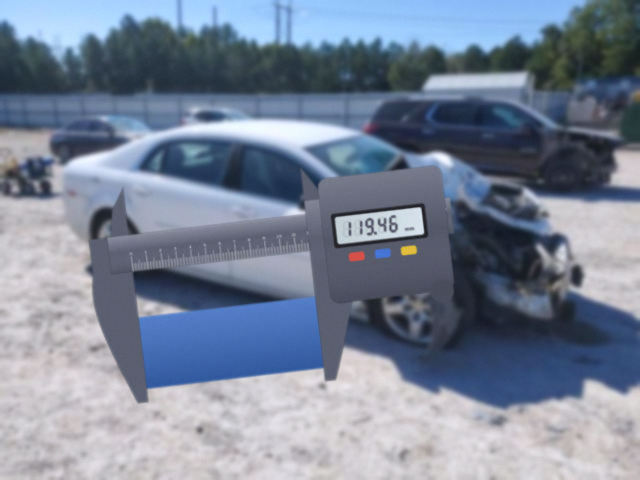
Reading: 119.46 mm
